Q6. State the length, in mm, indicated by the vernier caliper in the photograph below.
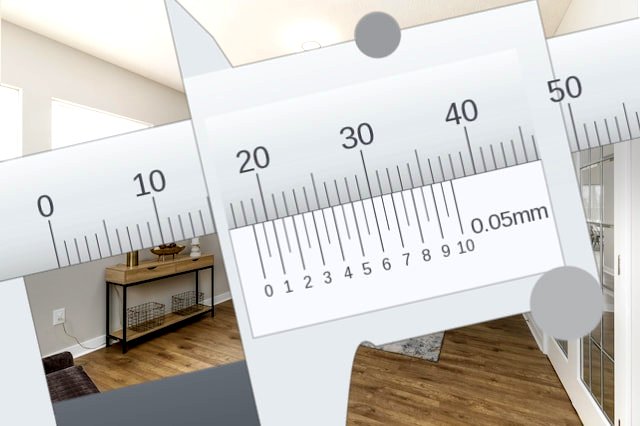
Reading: 18.6 mm
